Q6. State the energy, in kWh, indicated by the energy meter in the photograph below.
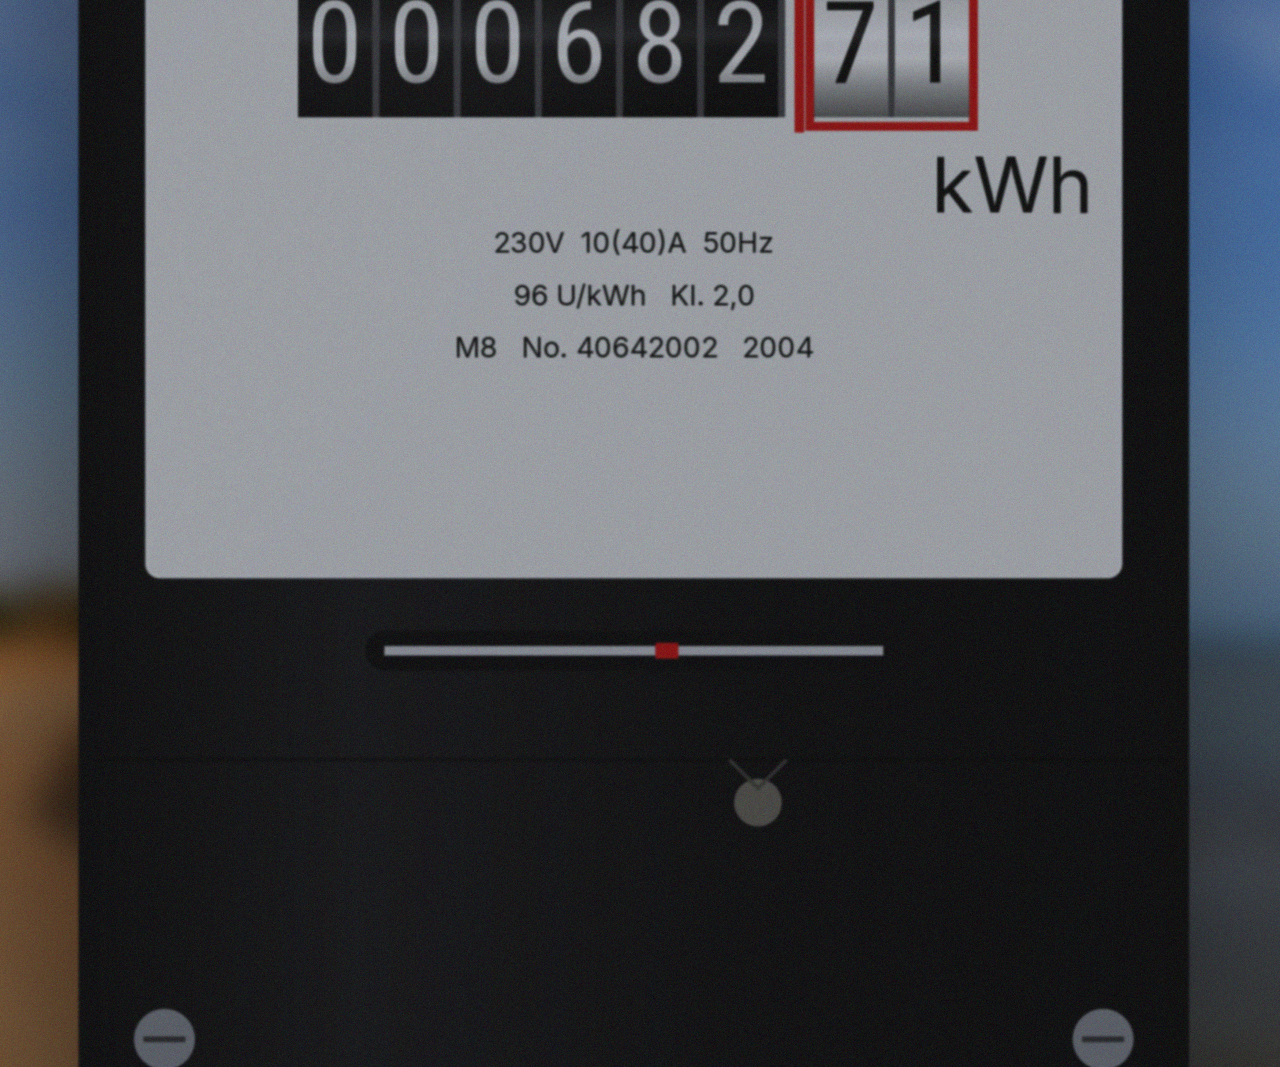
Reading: 682.71 kWh
